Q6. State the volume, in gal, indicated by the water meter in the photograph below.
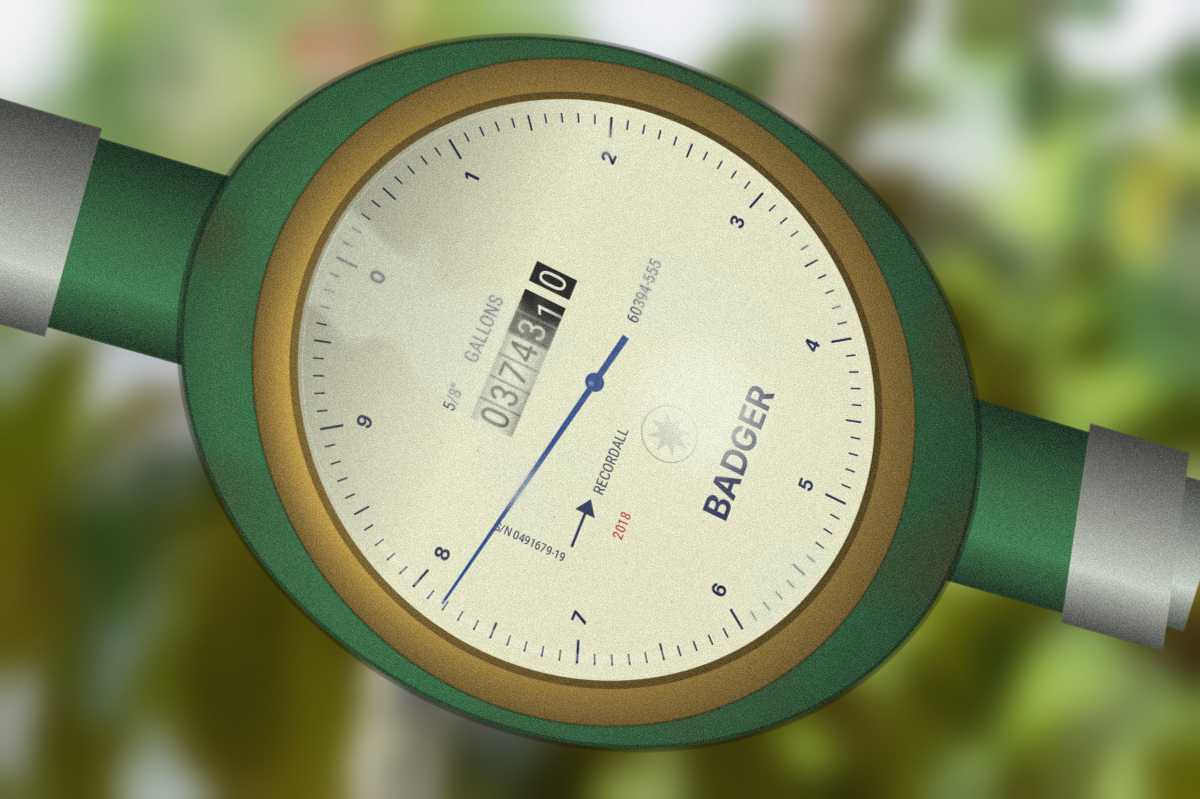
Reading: 374307.8 gal
